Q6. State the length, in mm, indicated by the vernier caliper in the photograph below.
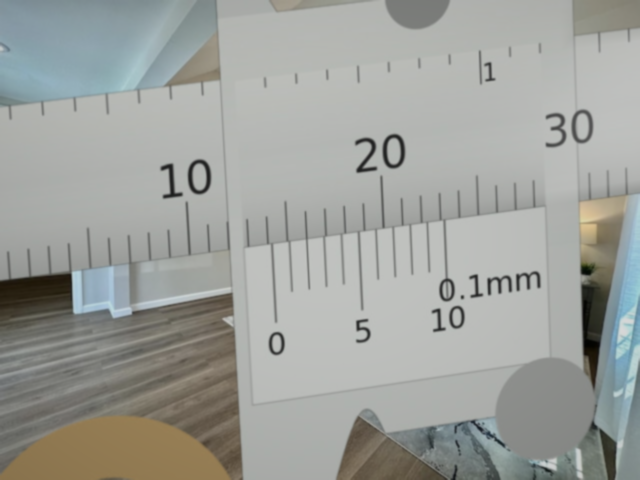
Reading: 14.2 mm
